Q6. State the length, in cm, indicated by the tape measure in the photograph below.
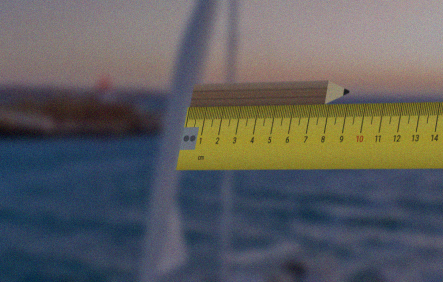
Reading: 9 cm
